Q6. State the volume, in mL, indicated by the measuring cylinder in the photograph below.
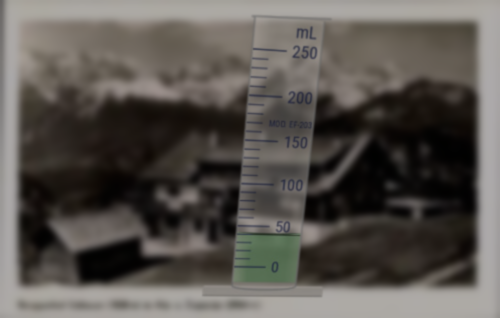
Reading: 40 mL
